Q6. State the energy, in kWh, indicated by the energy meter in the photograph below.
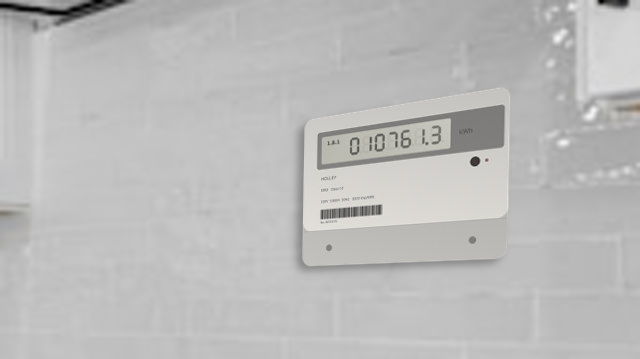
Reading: 10761.3 kWh
